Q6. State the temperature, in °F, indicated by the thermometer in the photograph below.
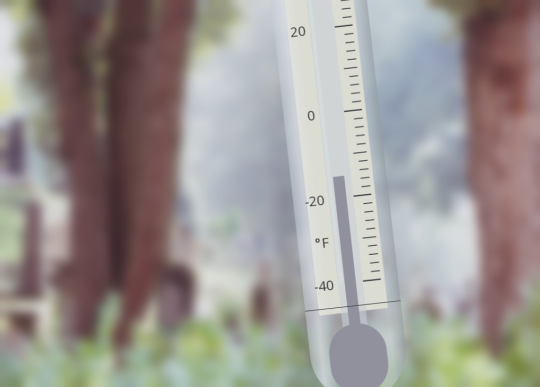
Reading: -15 °F
